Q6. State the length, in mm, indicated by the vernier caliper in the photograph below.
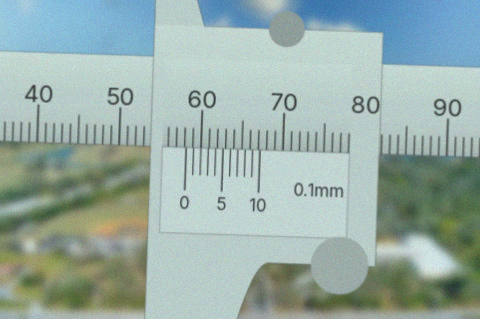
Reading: 58.2 mm
